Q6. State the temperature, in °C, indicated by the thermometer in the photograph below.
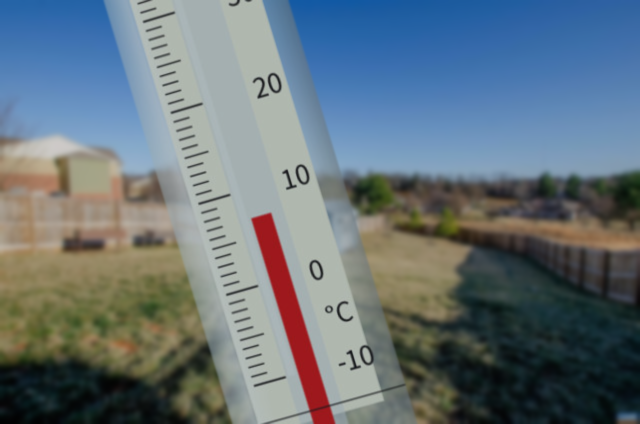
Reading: 7 °C
